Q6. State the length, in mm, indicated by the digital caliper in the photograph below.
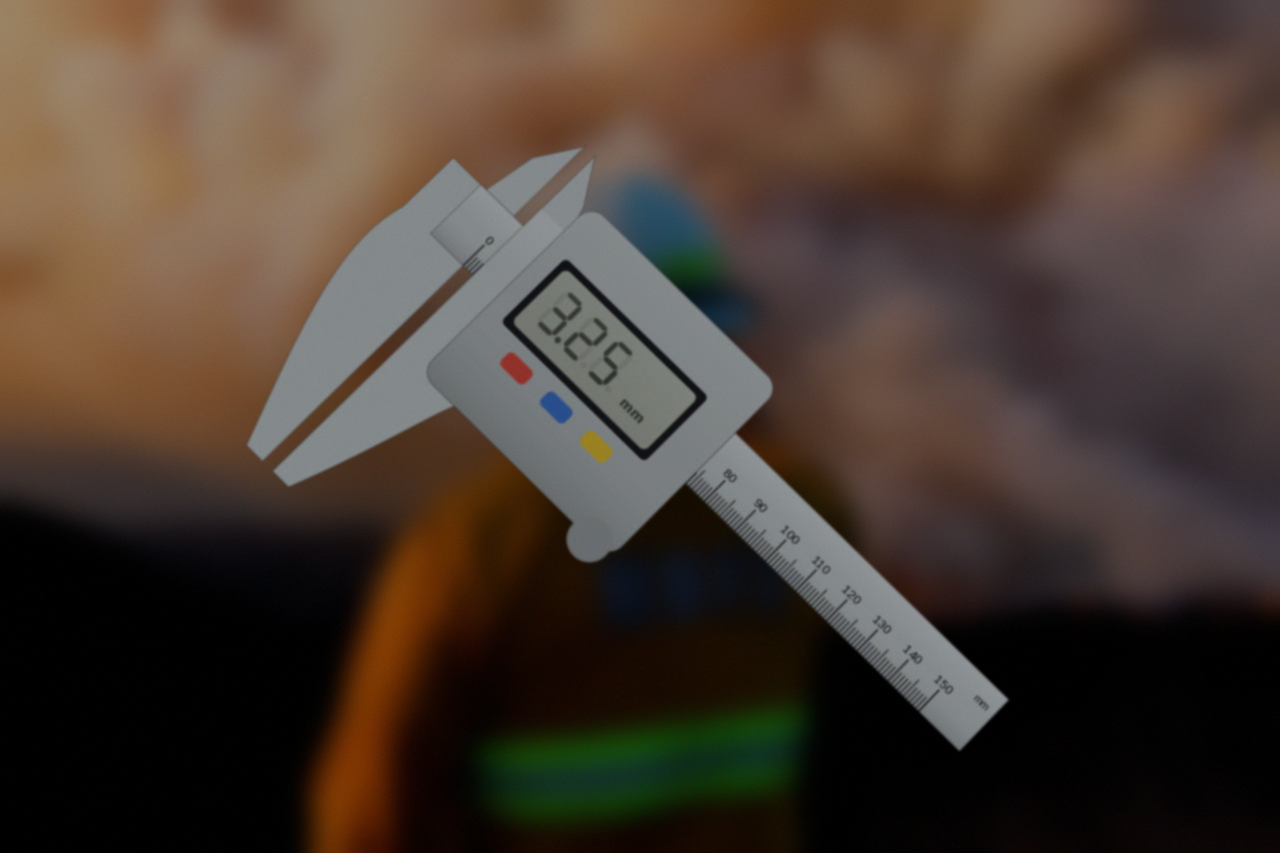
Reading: 3.25 mm
